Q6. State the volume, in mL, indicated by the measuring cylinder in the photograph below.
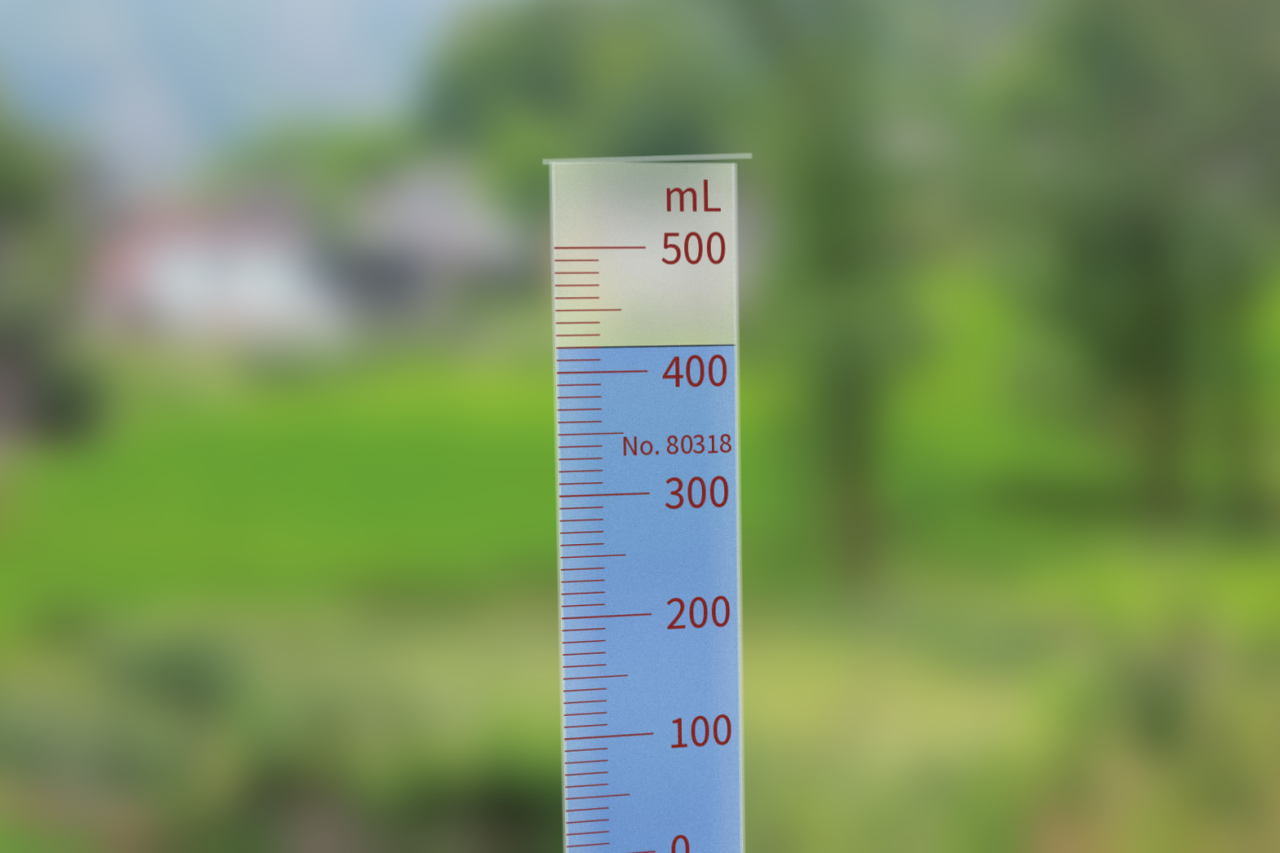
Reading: 420 mL
